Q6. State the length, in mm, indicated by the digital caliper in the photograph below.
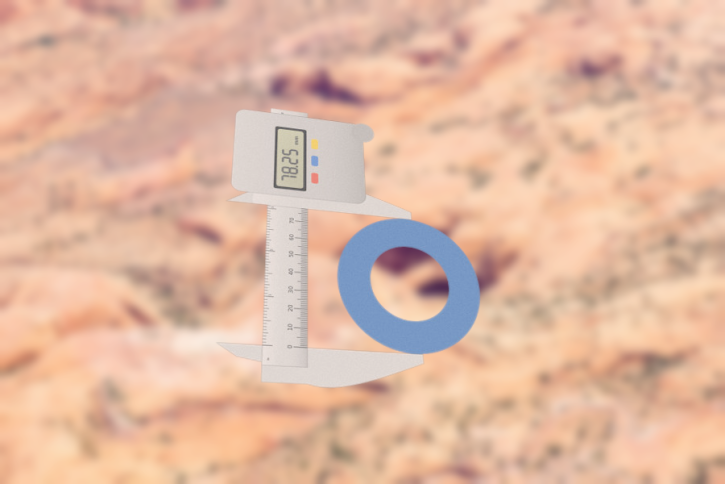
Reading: 78.25 mm
